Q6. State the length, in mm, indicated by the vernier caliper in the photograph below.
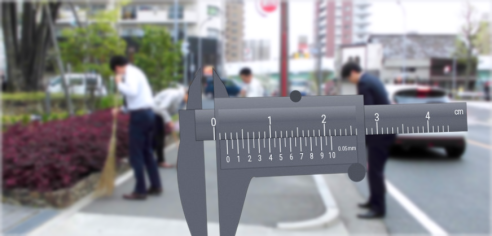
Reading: 2.2 mm
